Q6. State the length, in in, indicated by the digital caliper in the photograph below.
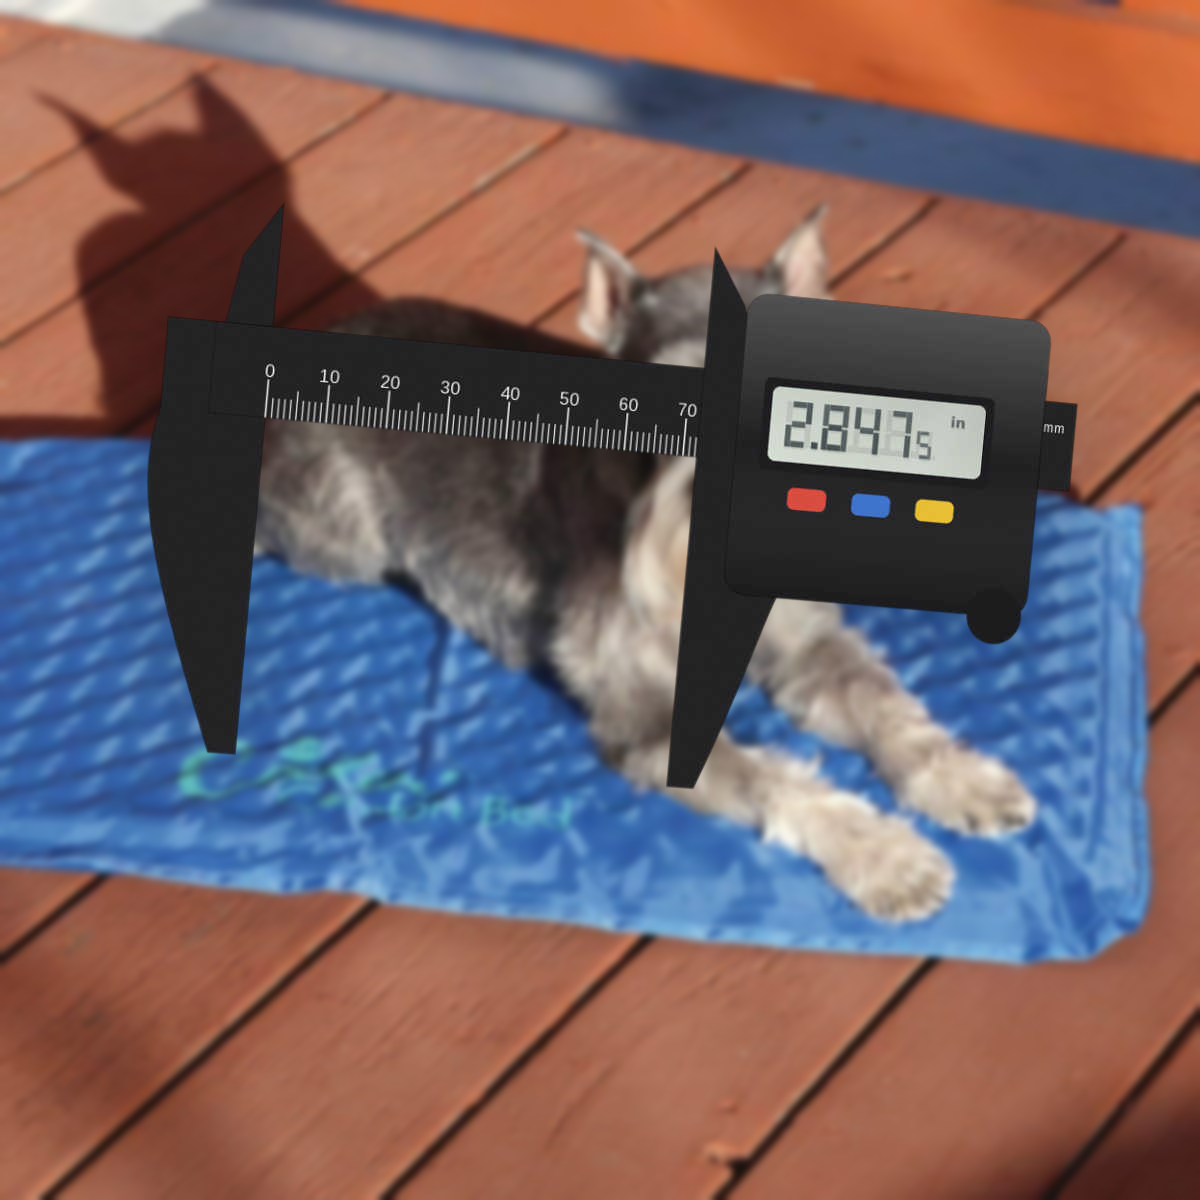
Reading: 2.8475 in
